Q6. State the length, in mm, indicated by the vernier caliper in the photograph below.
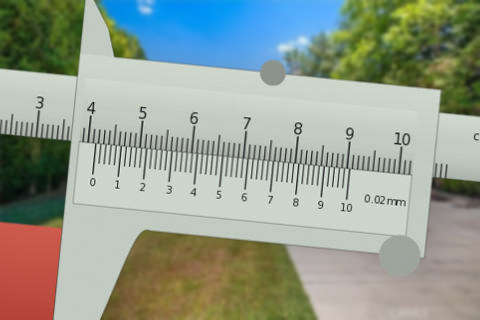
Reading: 41.5 mm
